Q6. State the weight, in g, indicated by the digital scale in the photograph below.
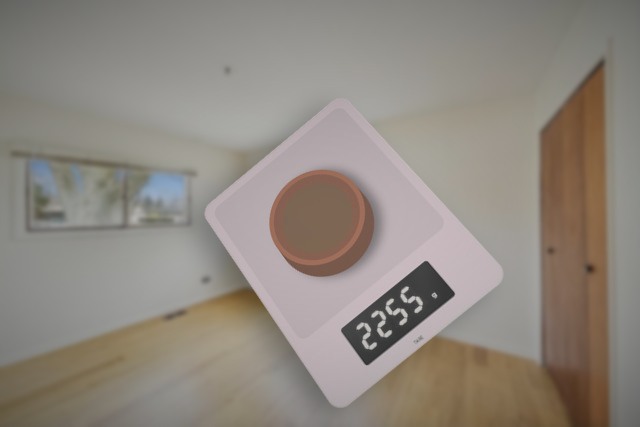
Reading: 2255 g
